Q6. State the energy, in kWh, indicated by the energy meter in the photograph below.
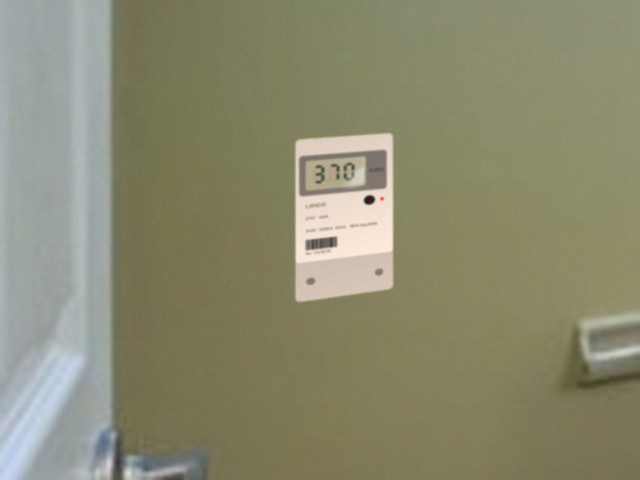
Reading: 370 kWh
